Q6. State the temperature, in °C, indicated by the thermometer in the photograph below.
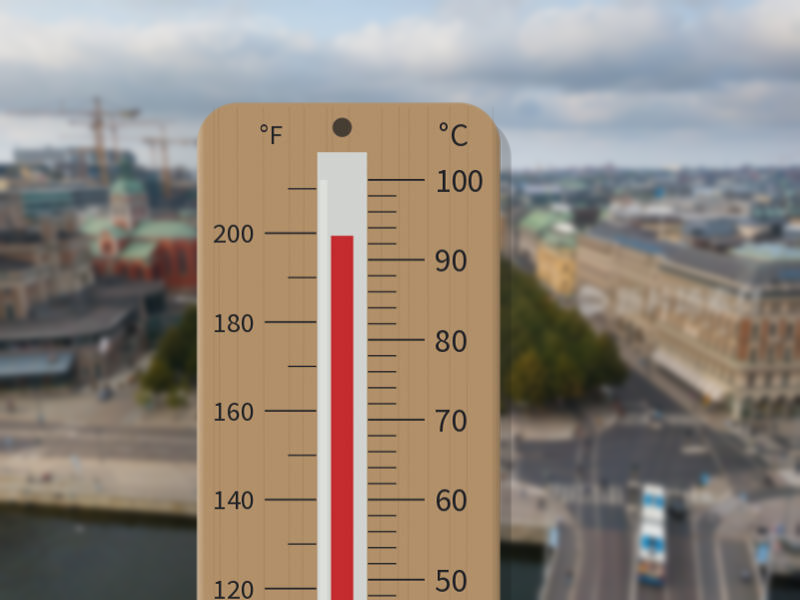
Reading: 93 °C
